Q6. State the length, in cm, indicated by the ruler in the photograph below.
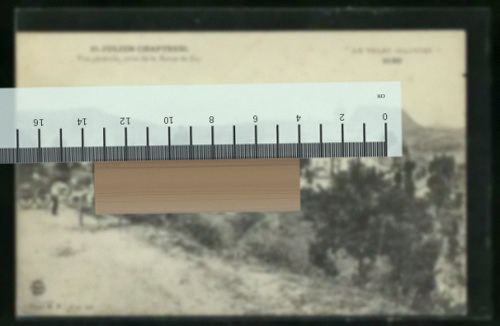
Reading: 9.5 cm
